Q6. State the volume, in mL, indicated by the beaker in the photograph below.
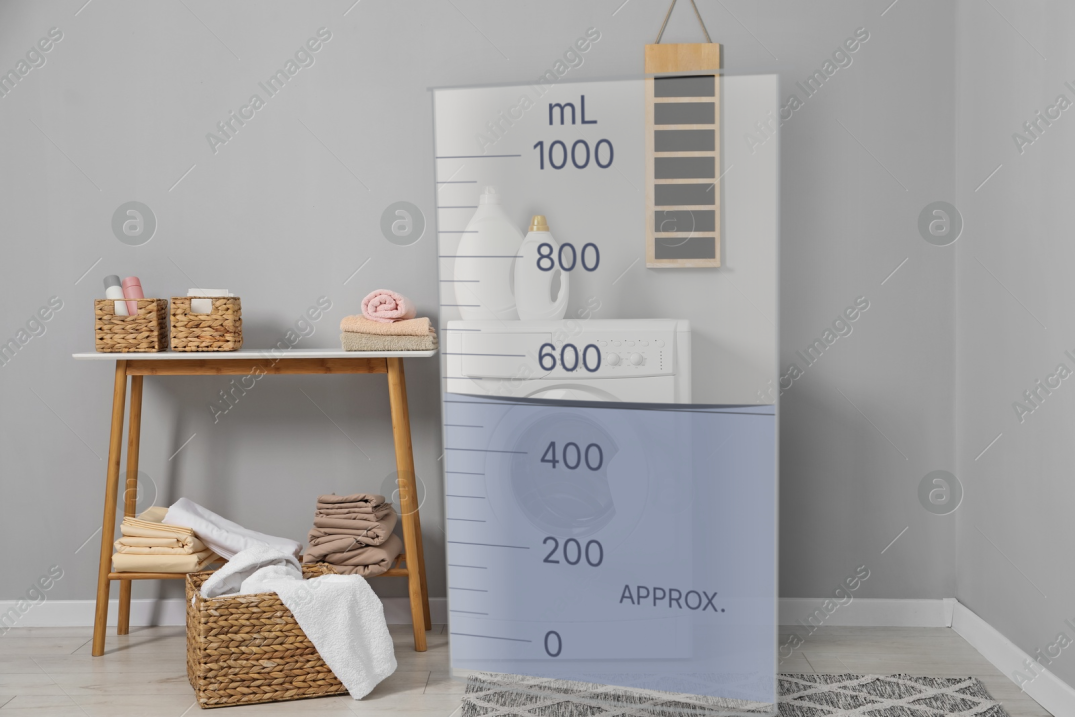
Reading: 500 mL
